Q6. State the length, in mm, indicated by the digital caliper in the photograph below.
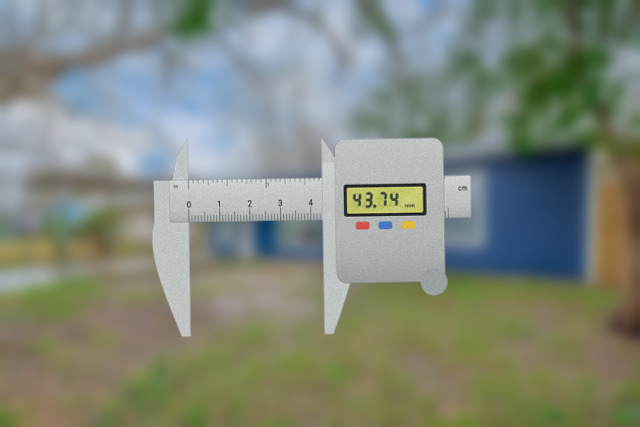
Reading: 43.74 mm
